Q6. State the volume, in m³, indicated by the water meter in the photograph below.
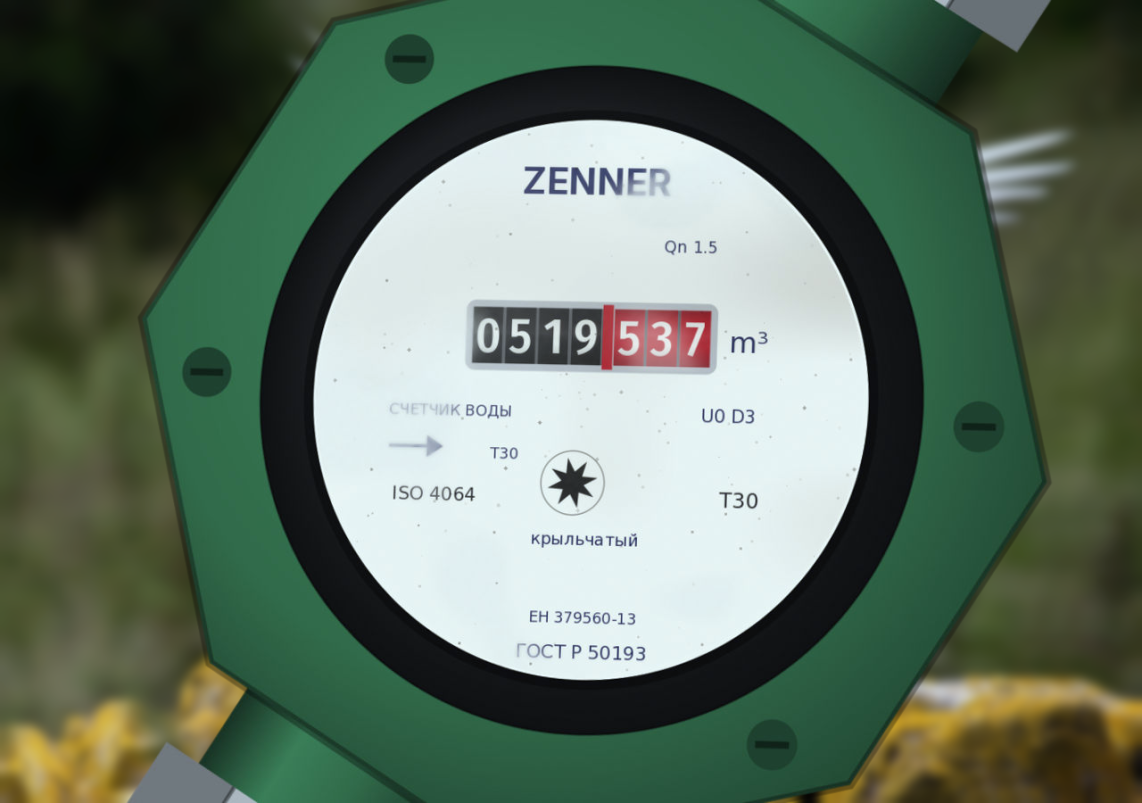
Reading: 519.537 m³
